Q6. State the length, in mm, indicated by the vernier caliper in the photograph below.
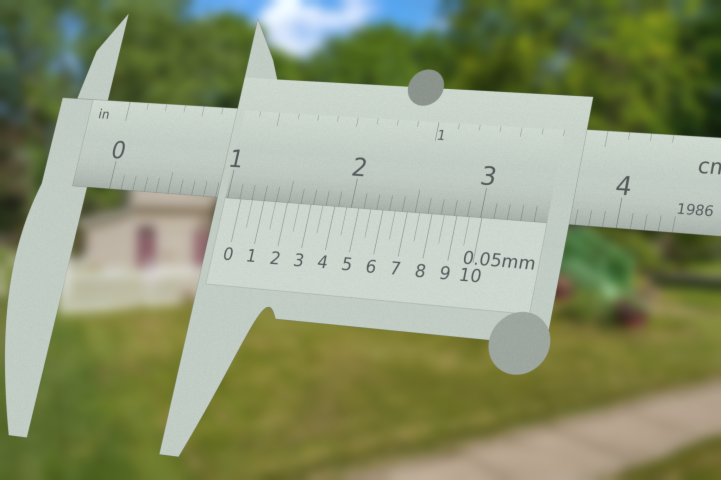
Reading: 11.1 mm
